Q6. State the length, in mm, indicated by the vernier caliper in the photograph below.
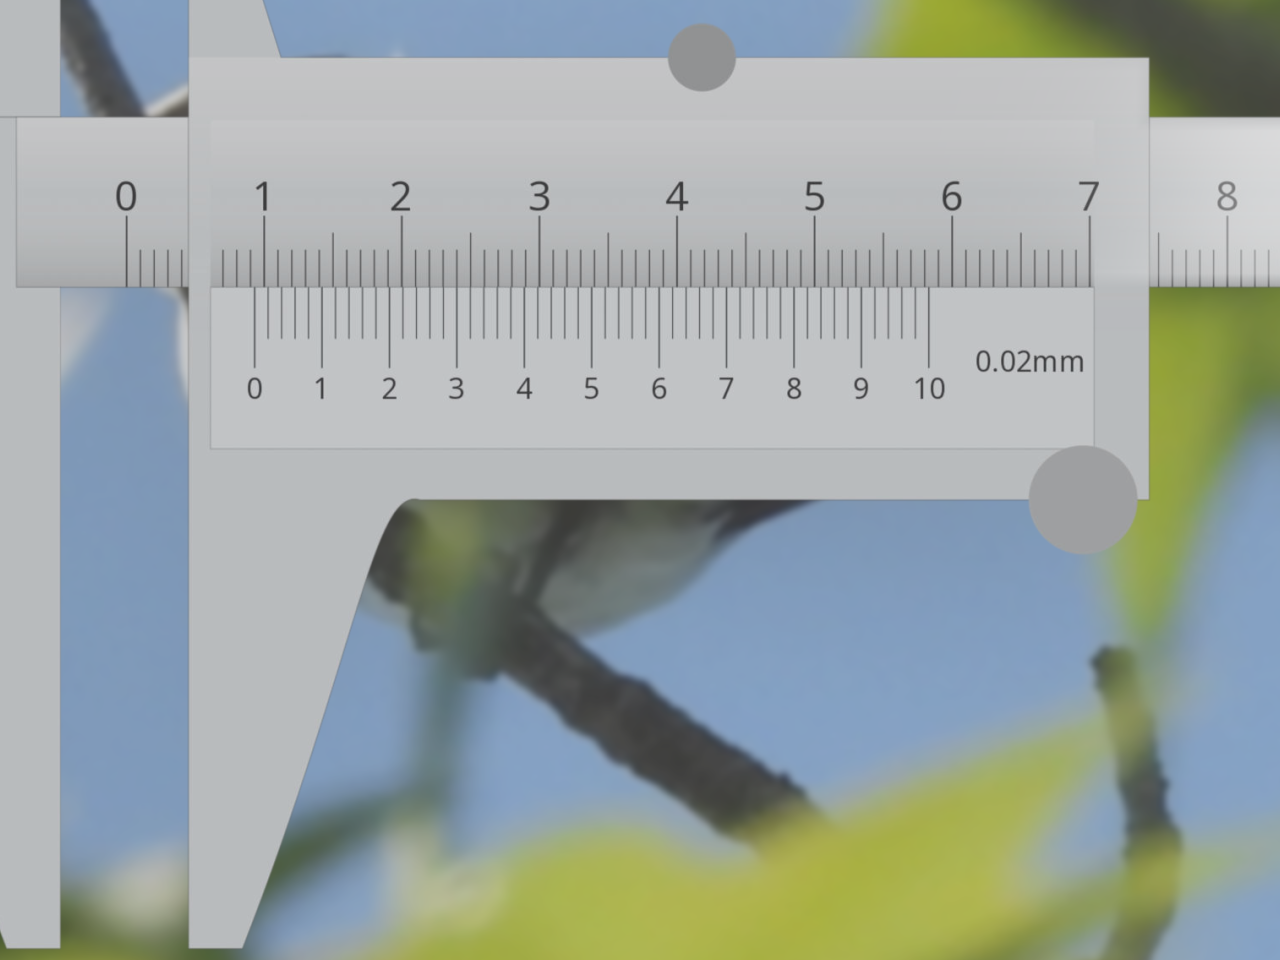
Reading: 9.3 mm
